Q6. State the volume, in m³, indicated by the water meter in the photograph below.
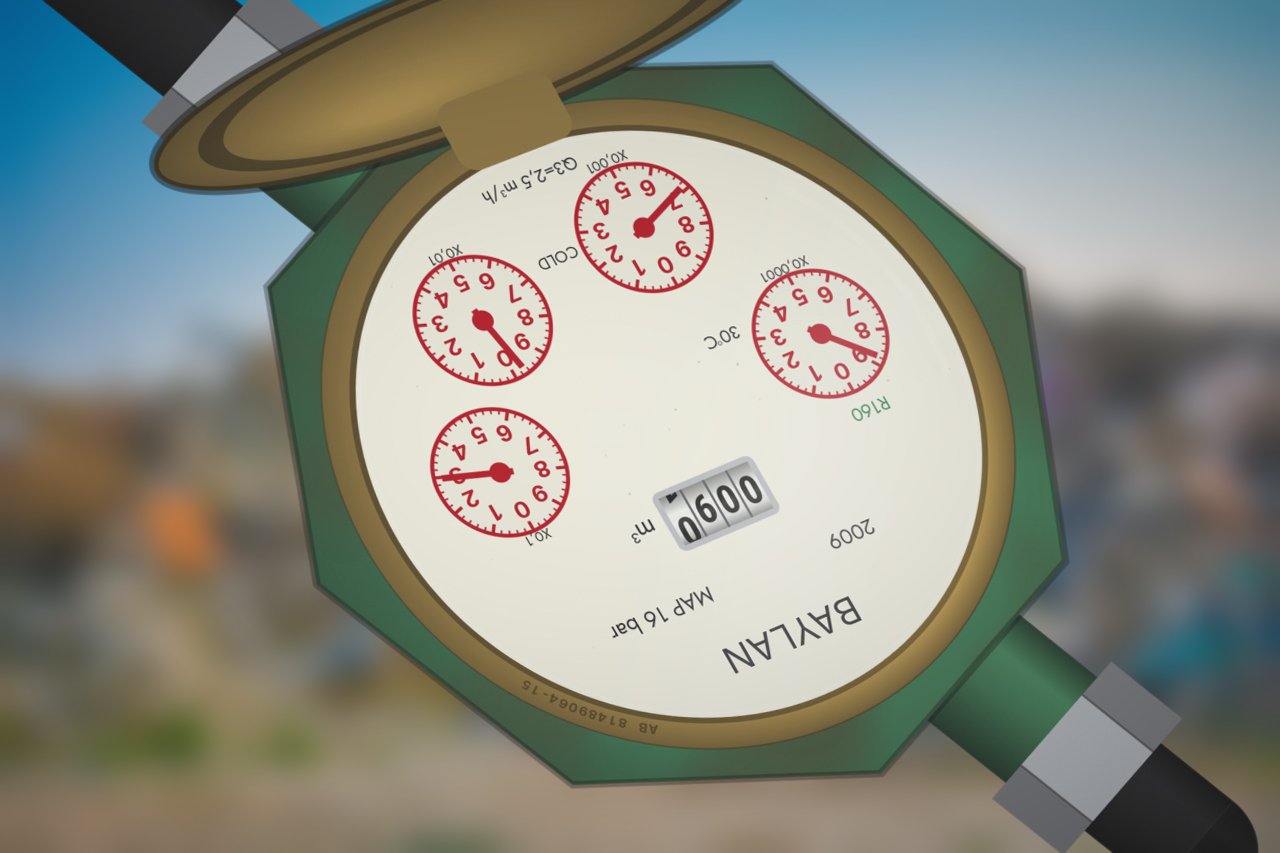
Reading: 90.2968 m³
